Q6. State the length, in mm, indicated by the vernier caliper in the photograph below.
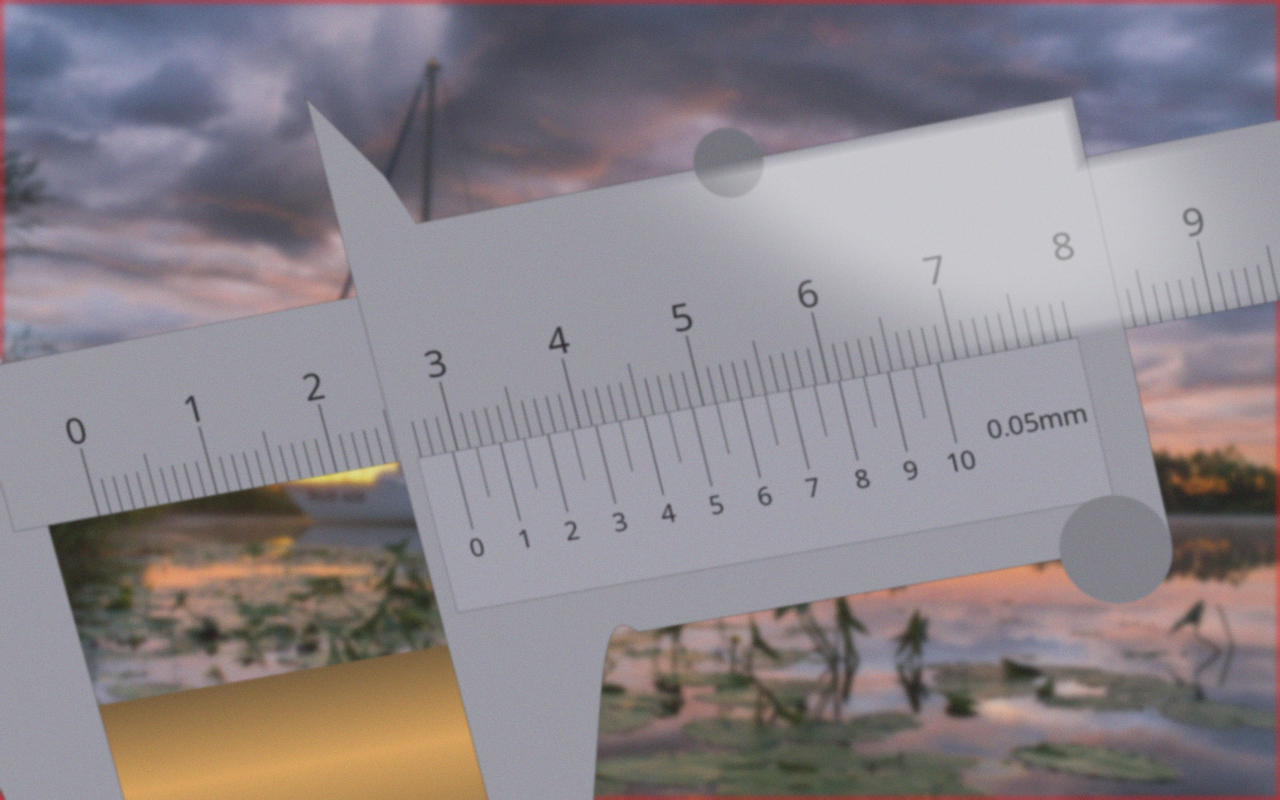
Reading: 29.6 mm
